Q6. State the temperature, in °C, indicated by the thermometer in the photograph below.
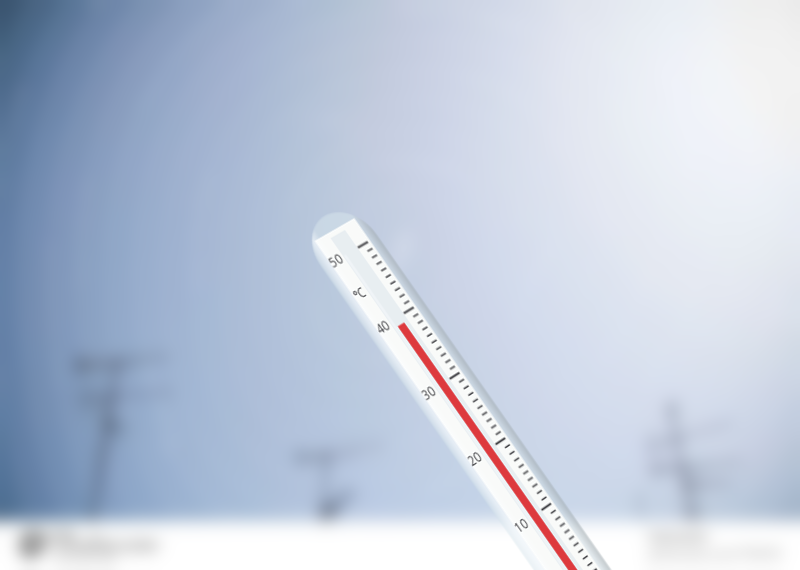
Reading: 39 °C
